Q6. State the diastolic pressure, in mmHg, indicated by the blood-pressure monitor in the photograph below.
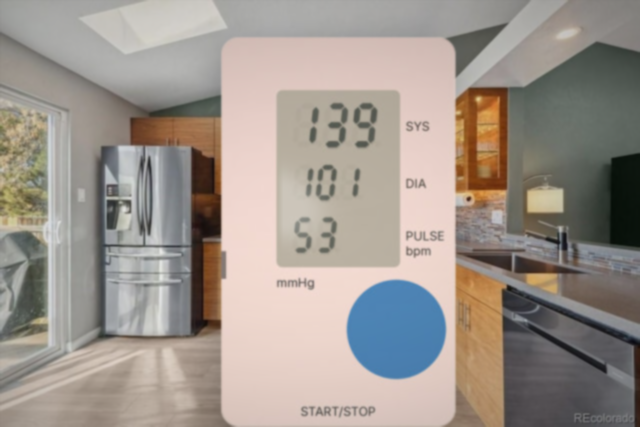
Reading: 101 mmHg
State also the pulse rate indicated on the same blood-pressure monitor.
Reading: 53 bpm
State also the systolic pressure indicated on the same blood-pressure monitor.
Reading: 139 mmHg
